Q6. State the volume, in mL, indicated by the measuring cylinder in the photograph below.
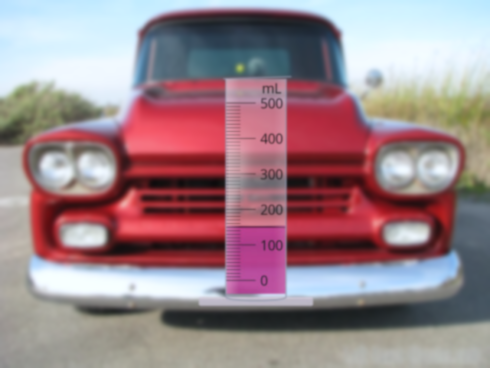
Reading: 150 mL
